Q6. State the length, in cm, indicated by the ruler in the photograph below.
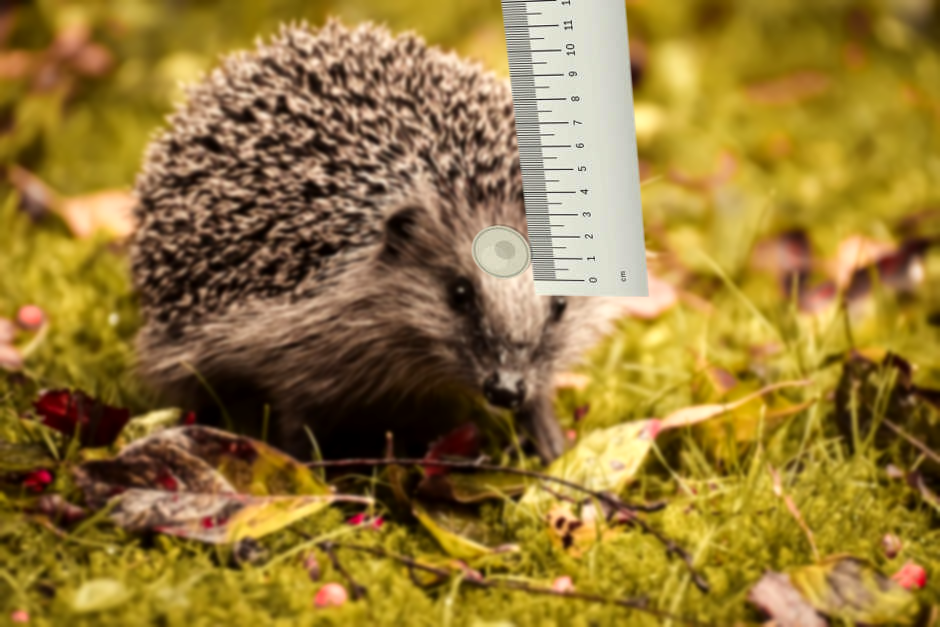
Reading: 2.5 cm
